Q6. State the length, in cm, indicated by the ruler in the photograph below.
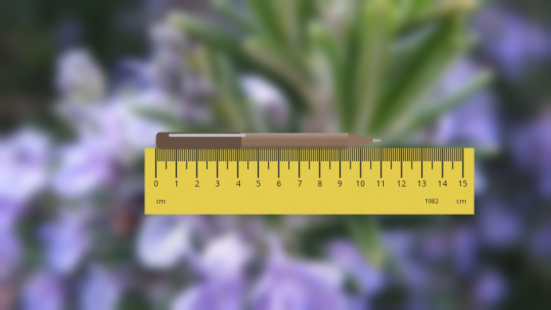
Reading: 11 cm
